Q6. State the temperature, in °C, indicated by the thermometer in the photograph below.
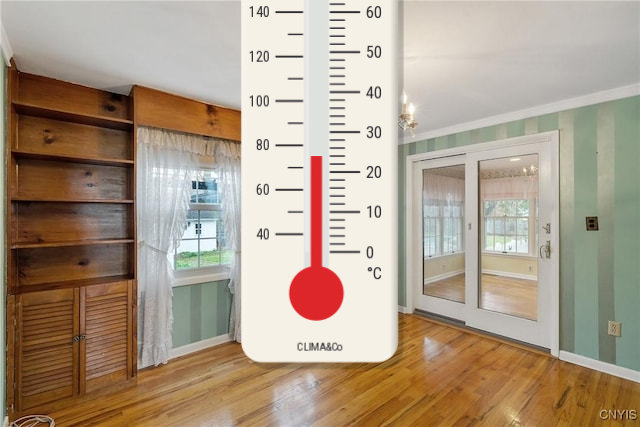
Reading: 24 °C
